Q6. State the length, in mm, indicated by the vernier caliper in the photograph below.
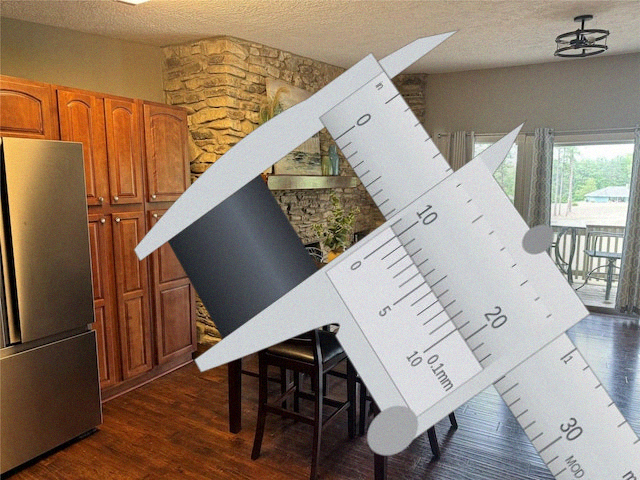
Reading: 9.9 mm
